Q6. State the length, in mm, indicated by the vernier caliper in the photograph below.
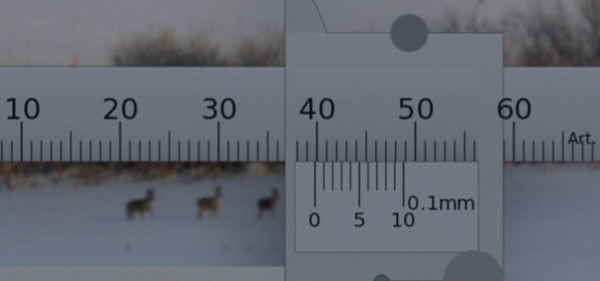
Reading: 39.8 mm
